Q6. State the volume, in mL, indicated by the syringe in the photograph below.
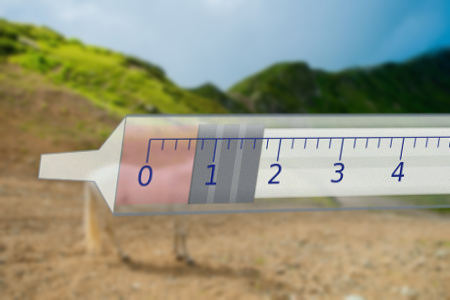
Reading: 0.7 mL
